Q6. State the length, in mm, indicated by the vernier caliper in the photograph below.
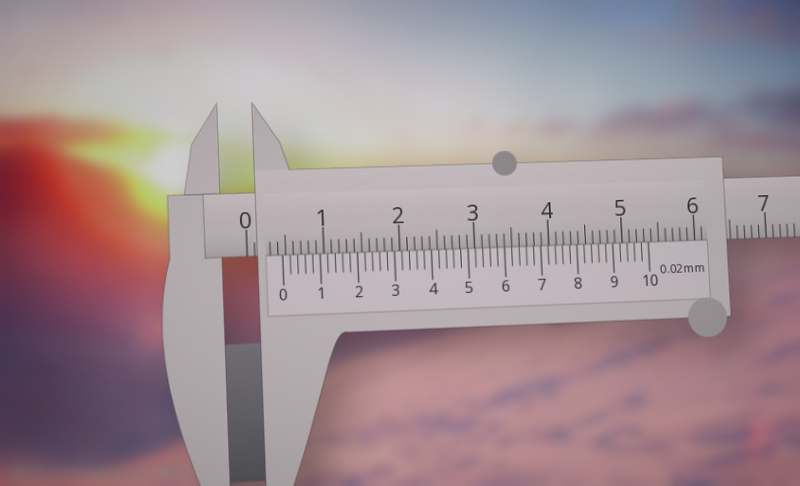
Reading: 4.6 mm
